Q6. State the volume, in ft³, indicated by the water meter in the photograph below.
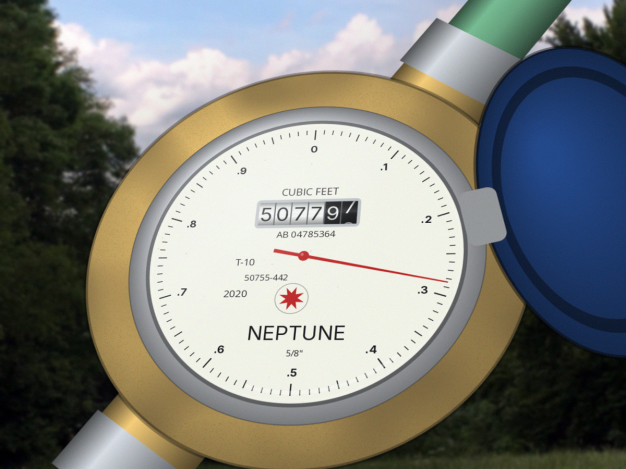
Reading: 507797.28 ft³
